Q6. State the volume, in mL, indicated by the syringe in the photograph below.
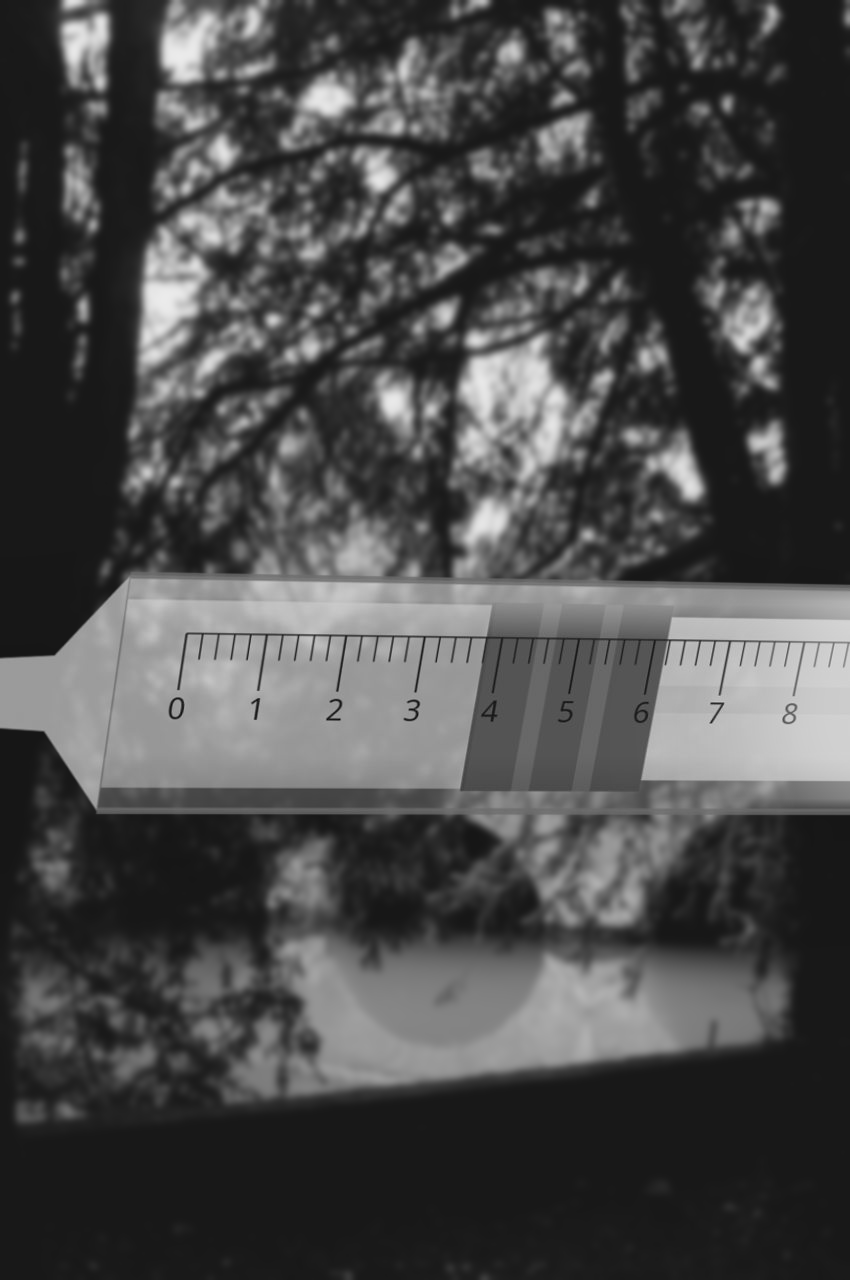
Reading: 3.8 mL
